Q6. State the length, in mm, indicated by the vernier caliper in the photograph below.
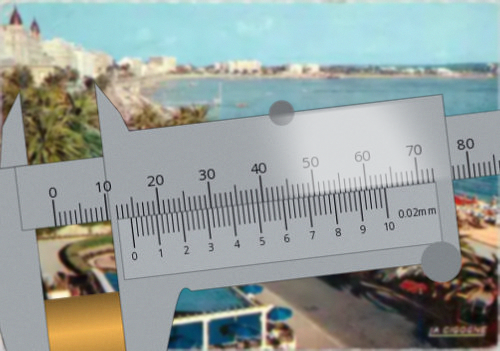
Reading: 14.5 mm
